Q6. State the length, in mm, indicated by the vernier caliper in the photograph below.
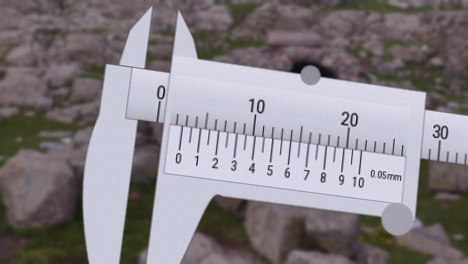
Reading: 2.6 mm
